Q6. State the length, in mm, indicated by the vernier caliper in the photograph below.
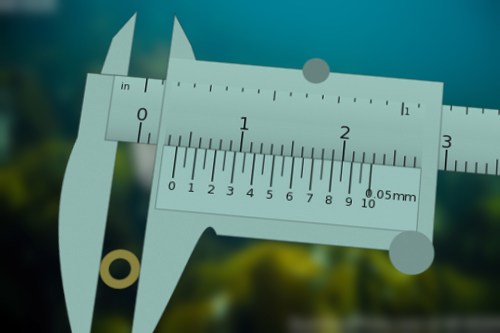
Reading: 3.8 mm
